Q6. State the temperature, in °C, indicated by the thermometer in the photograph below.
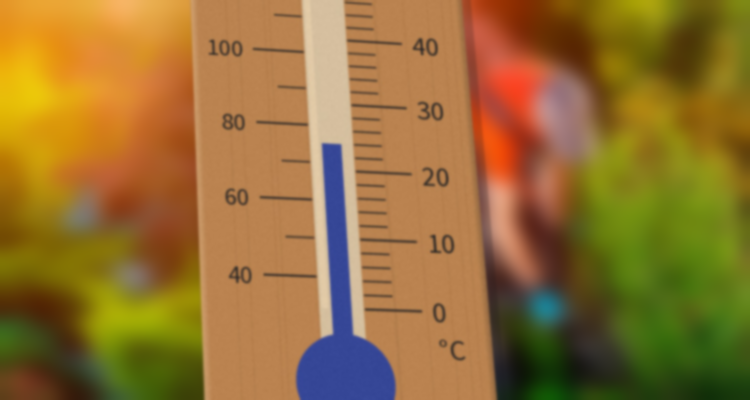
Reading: 24 °C
